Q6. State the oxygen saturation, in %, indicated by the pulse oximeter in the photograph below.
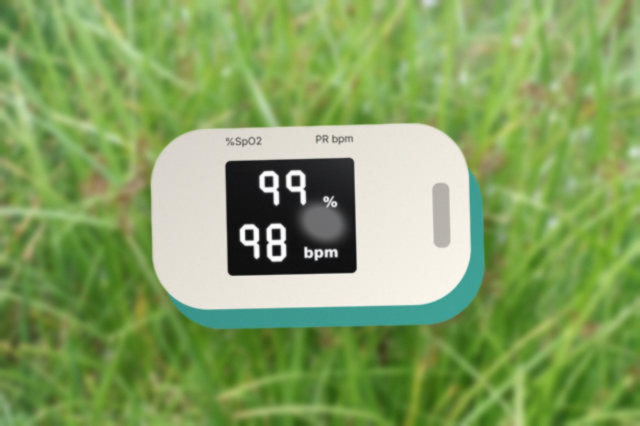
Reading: 99 %
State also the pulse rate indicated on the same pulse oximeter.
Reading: 98 bpm
